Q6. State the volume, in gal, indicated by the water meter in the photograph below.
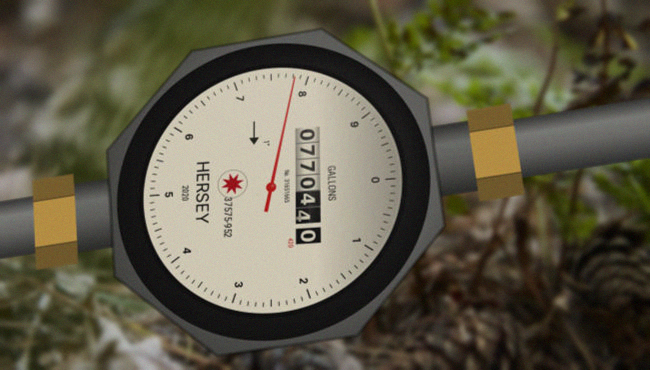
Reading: 770437.8 gal
